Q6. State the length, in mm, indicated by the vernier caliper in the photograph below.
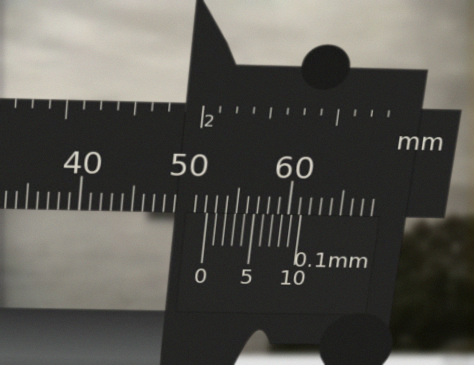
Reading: 52.2 mm
